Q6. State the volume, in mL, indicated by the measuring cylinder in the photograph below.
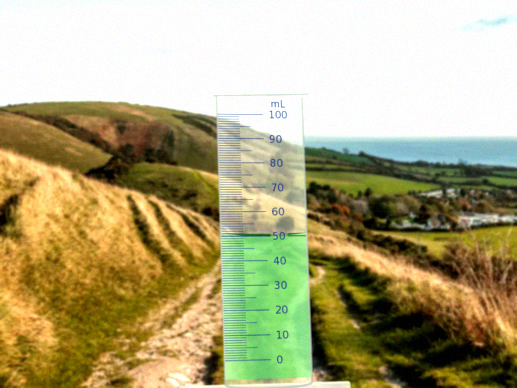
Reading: 50 mL
